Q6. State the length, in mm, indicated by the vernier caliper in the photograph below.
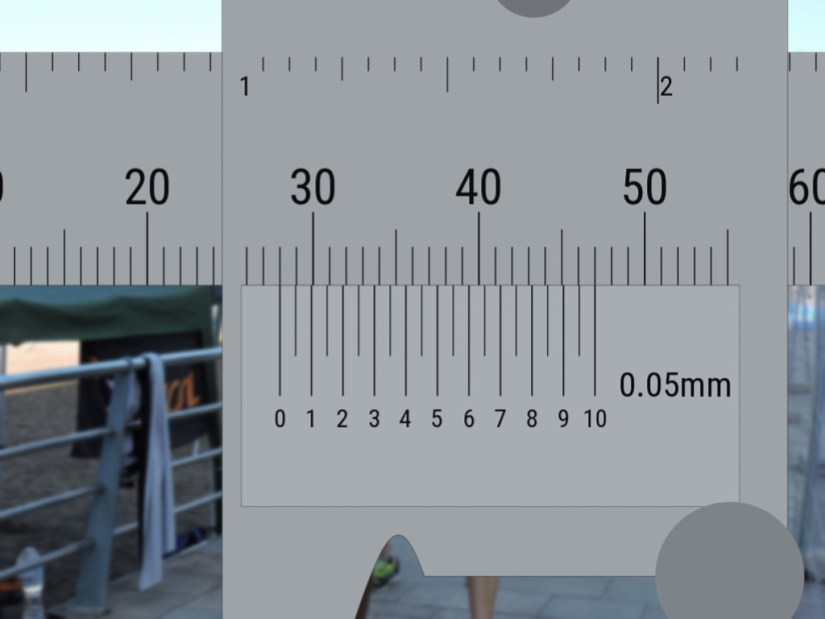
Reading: 28.0 mm
